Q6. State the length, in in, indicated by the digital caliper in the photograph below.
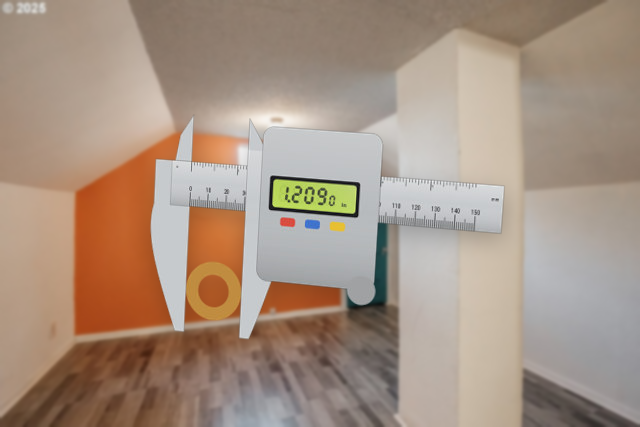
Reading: 1.2090 in
